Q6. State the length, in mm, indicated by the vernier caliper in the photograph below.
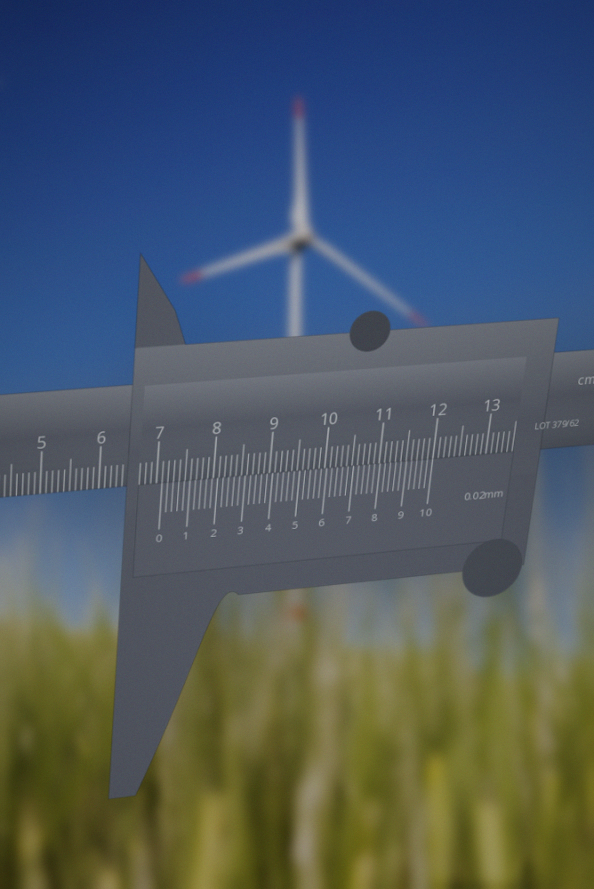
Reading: 71.0 mm
